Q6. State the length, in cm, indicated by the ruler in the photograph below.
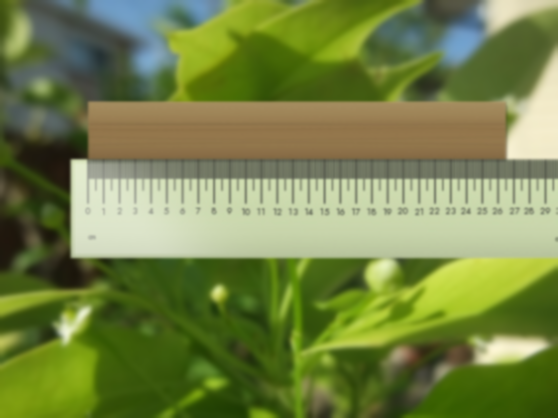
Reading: 26.5 cm
